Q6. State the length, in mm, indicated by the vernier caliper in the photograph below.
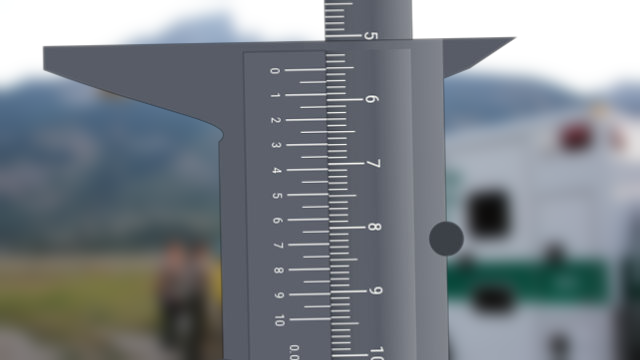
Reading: 55.2 mm
